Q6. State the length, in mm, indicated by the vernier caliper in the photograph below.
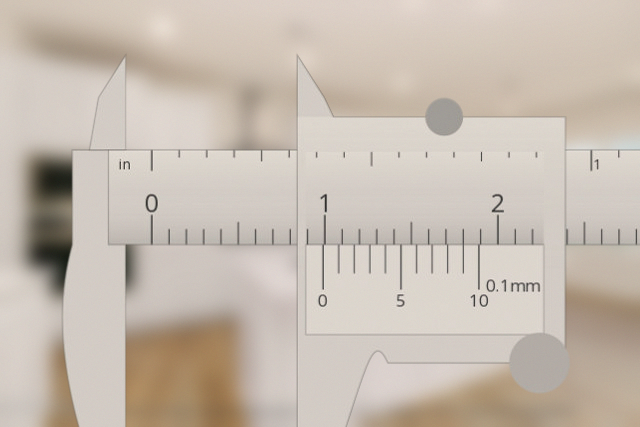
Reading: 9.9 mm
